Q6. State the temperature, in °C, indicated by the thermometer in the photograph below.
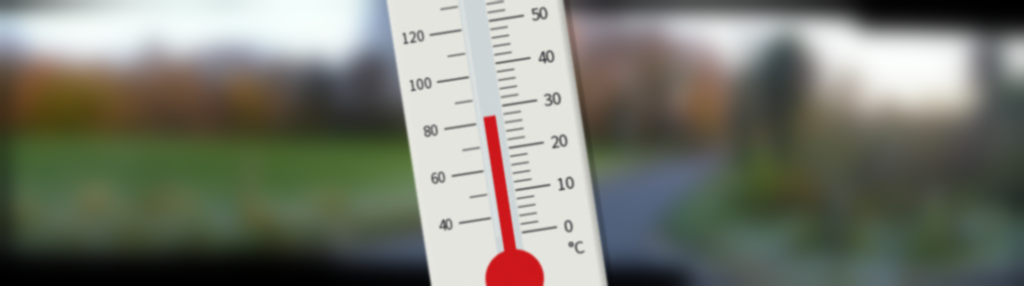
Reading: 28 °C
